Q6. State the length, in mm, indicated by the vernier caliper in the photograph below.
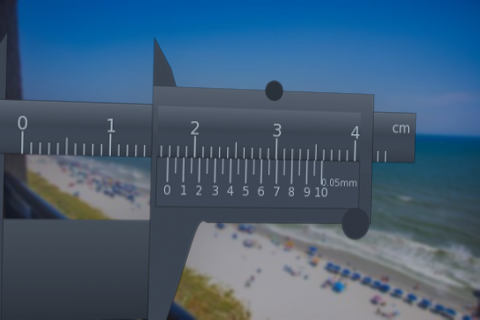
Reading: 16.8 mm
